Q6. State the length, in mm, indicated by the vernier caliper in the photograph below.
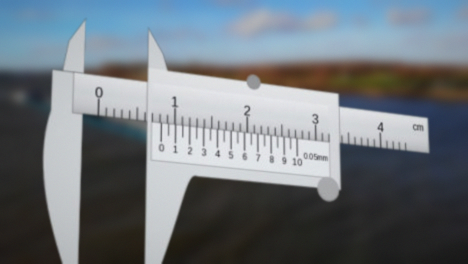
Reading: 8.2 mm
